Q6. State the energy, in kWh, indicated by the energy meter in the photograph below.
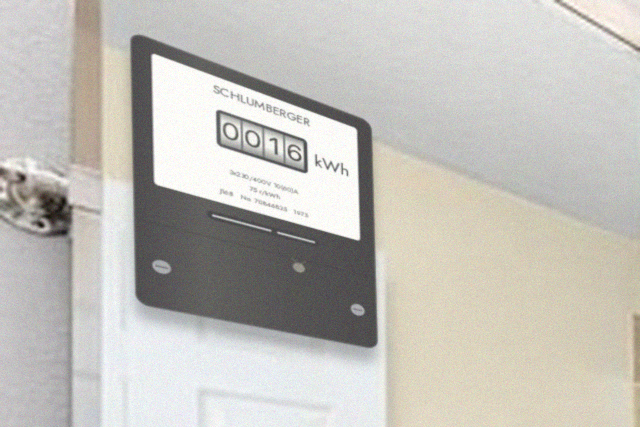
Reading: 16 kWh
